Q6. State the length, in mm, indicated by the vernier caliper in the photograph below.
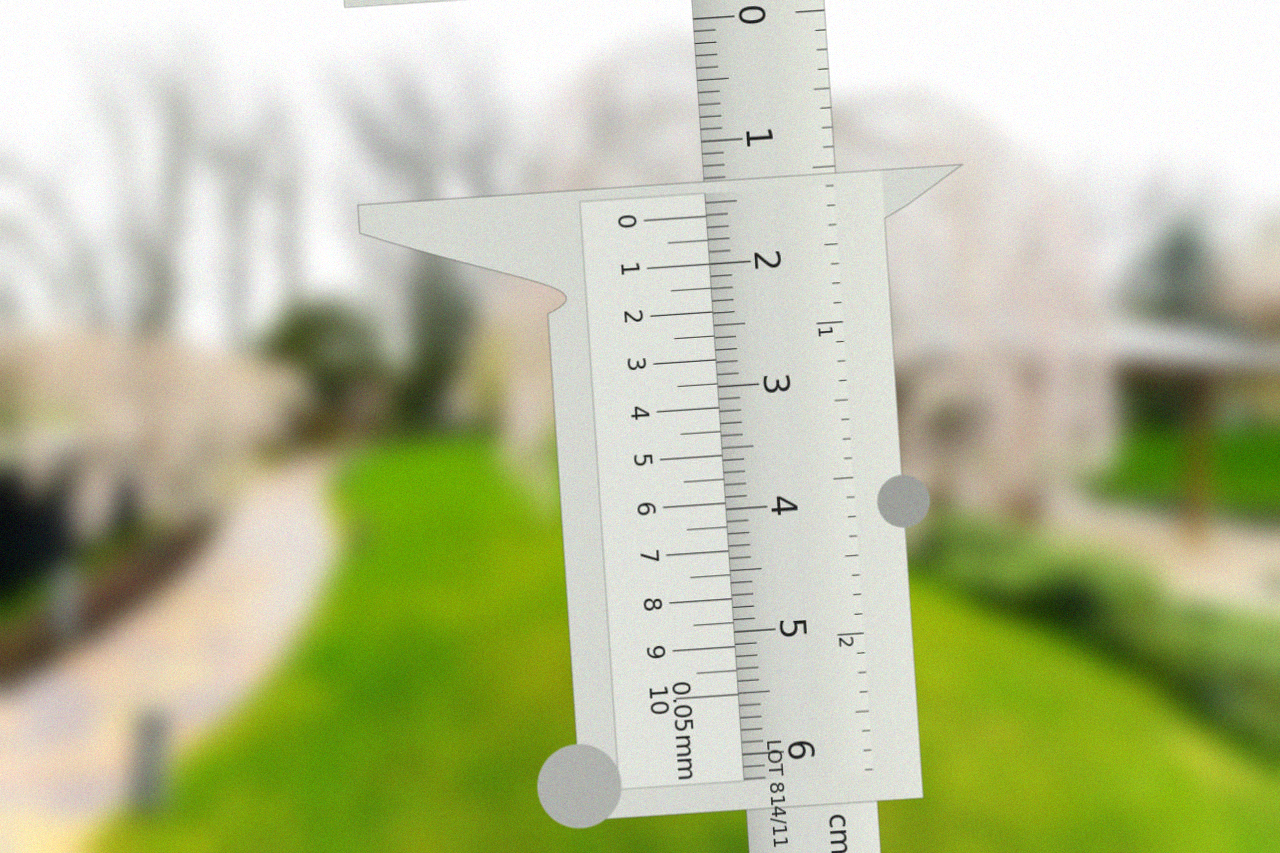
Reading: 16.1 mm
